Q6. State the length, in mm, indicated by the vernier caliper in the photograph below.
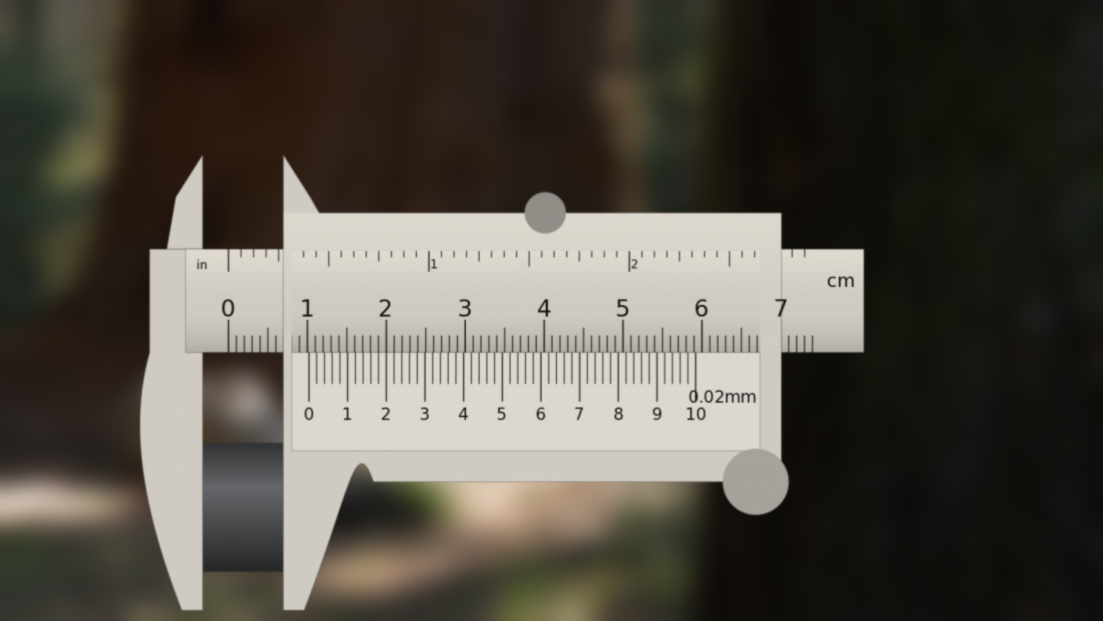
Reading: 10.2 mm
